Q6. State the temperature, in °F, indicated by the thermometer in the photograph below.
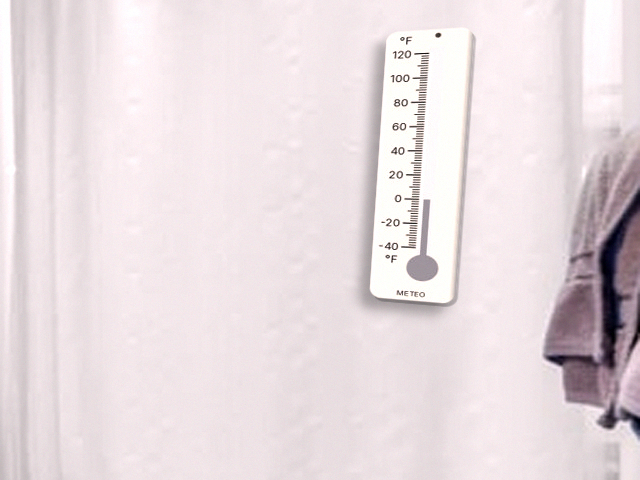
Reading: 0 °F
